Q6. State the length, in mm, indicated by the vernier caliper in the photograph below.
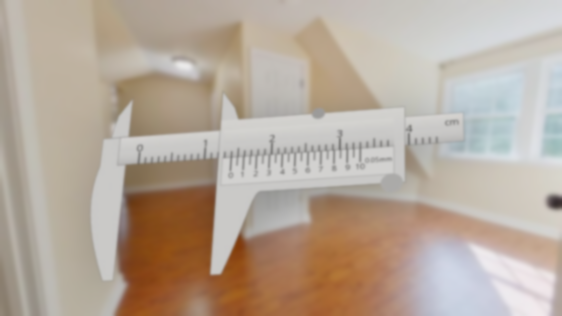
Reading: 14.0 mm
